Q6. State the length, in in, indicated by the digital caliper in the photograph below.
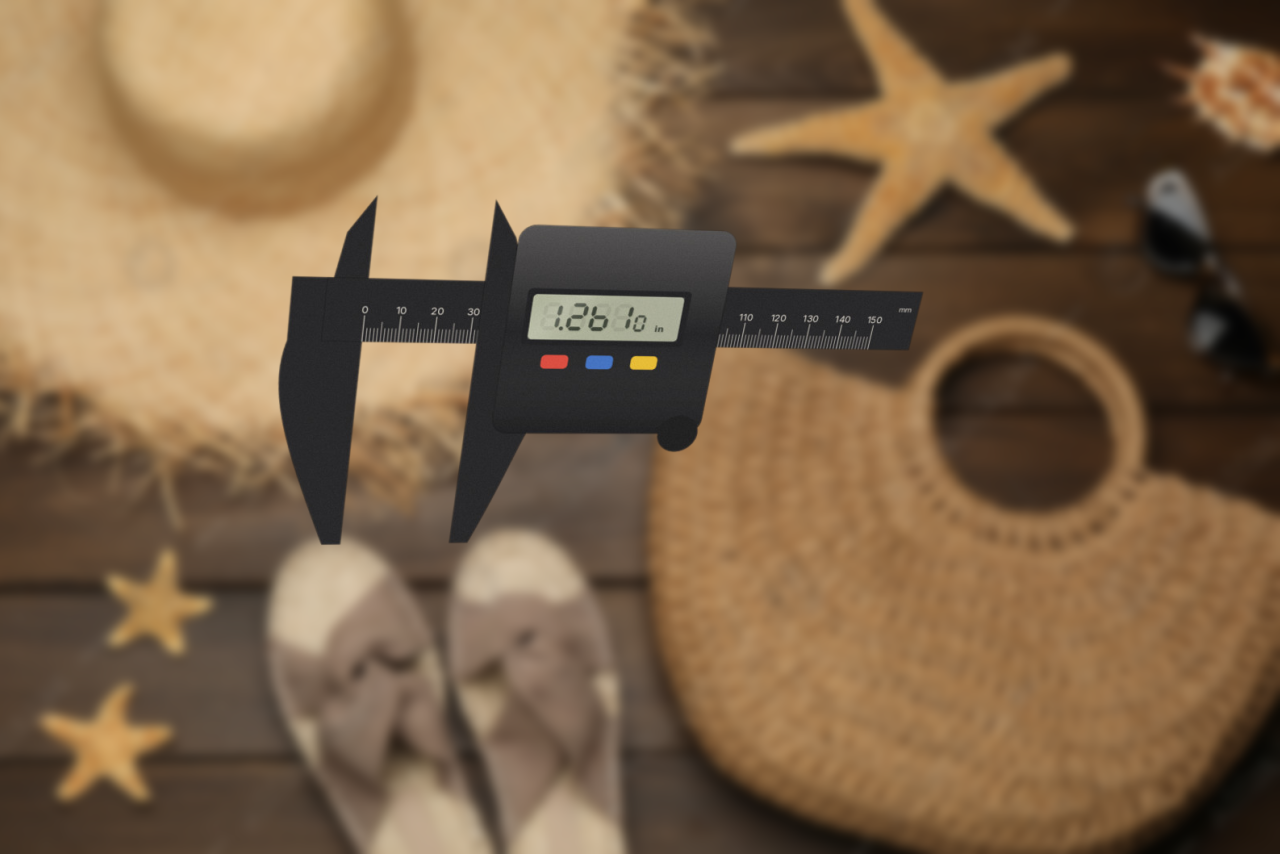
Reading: 1.2610 in
